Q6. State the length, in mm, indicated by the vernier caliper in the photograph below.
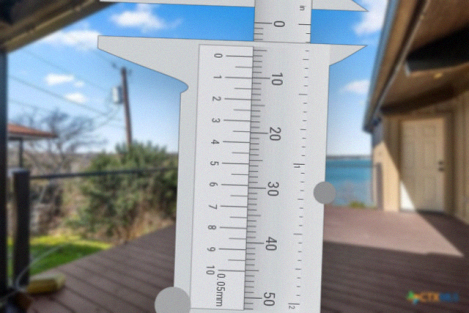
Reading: 6.2 mm
